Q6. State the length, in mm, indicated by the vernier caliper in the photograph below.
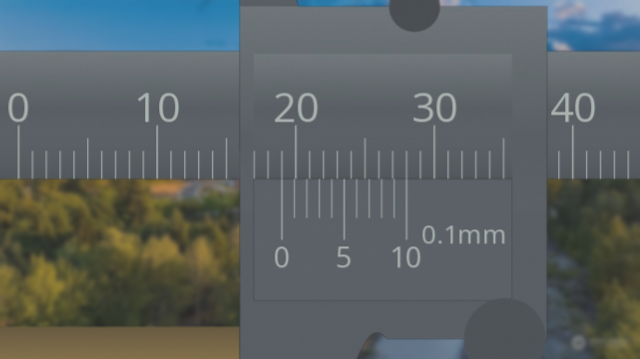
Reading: 19.0 mm
